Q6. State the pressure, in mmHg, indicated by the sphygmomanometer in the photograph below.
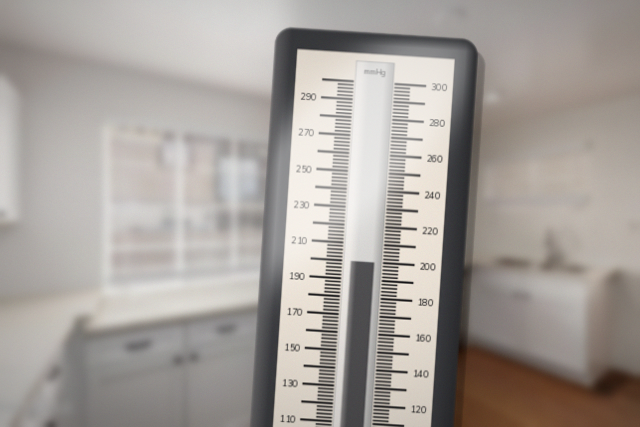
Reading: 200 mmHg
